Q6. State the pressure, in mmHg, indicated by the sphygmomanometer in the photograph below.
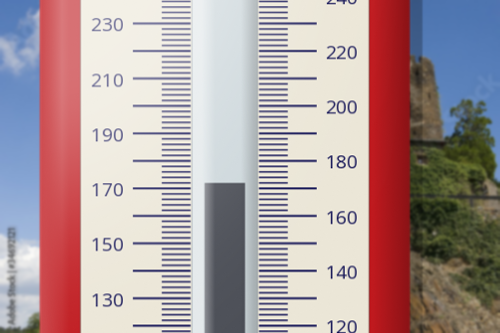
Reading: 172 mmHg
